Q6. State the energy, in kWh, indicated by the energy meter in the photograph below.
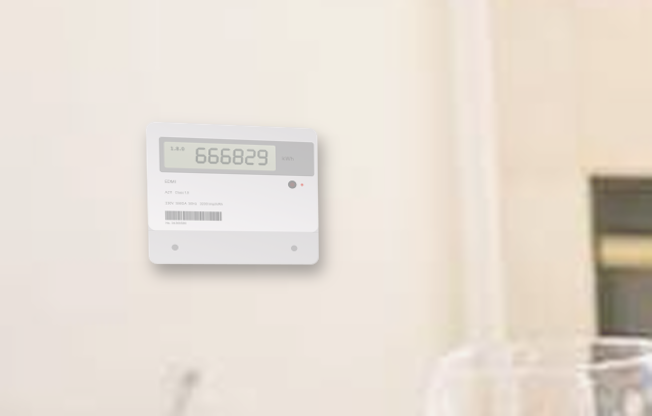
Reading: 666829 kWh
